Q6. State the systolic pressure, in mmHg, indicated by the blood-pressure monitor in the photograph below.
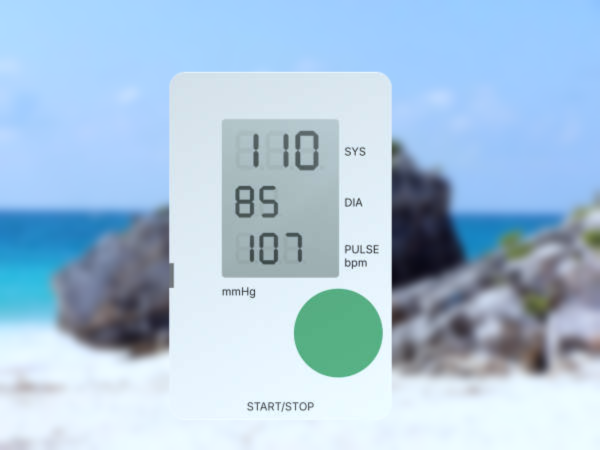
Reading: 110 mmHg
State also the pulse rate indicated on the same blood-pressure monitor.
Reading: 107 bpm
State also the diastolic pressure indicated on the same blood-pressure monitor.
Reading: 85 mmHg
